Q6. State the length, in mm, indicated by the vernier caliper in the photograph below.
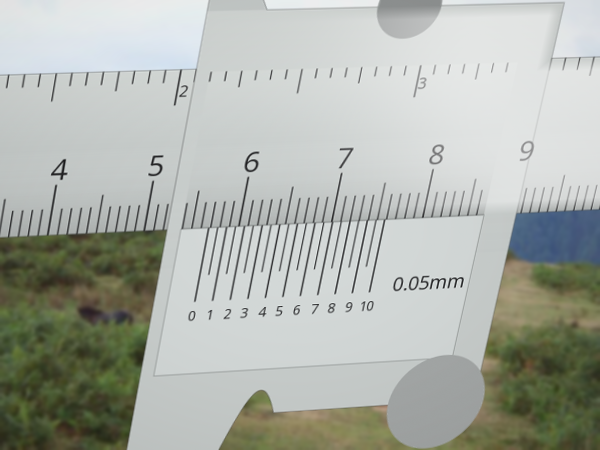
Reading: 56.8 mm
